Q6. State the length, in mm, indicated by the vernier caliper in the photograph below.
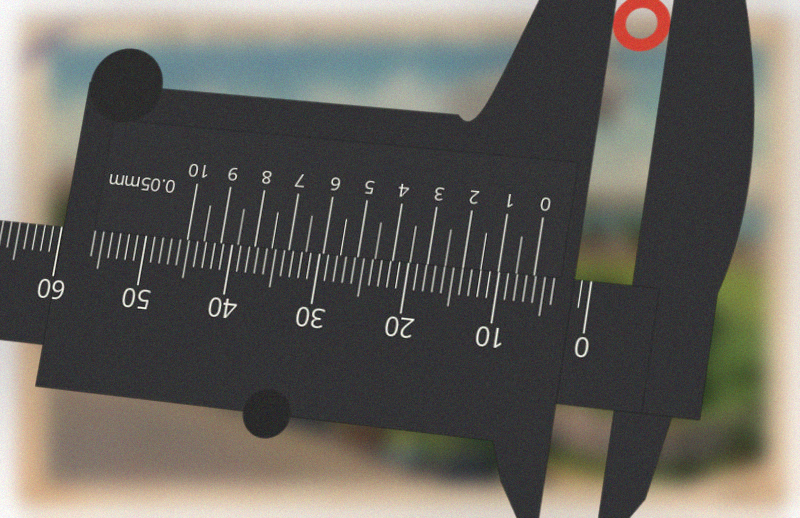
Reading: 6.2 mm
